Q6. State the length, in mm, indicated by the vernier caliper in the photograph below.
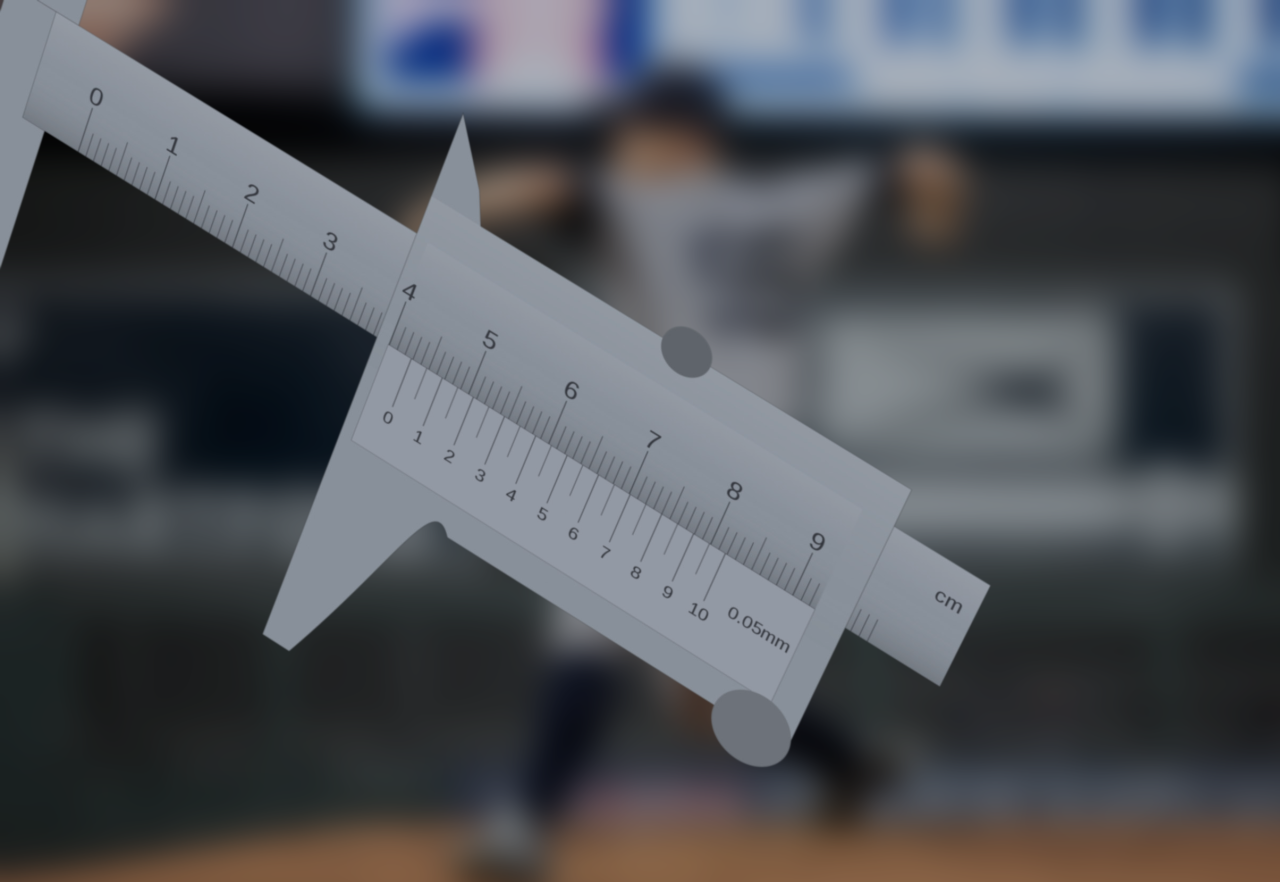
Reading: 42.8 mm
